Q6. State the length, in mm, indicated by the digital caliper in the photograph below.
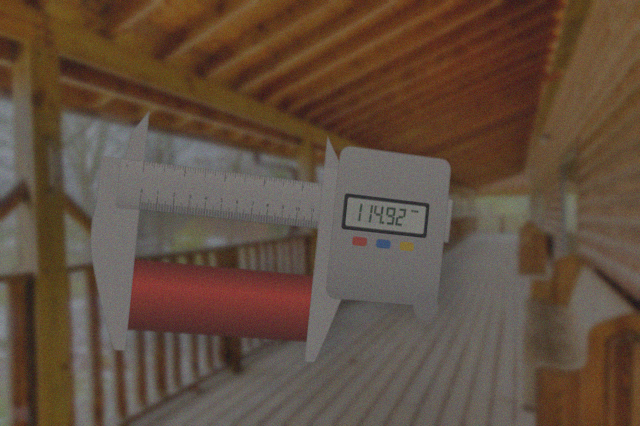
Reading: 114.92 mm
